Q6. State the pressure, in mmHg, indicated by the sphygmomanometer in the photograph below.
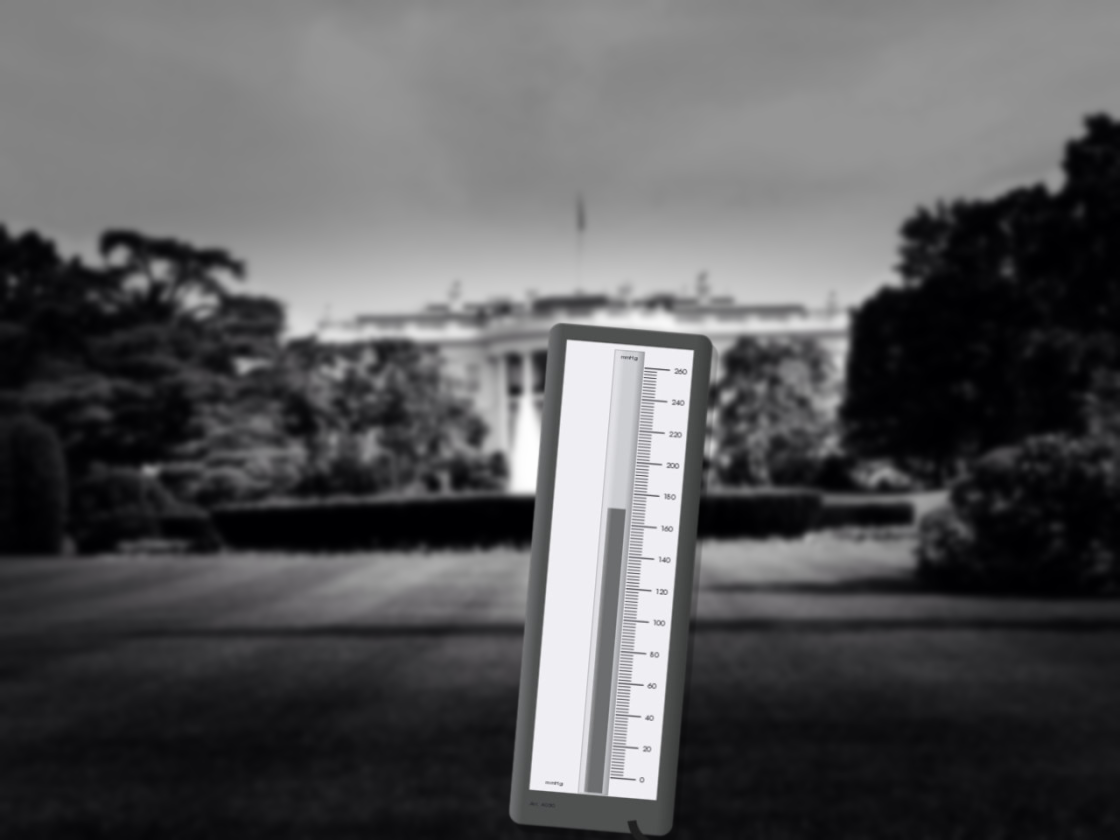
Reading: 170 mmHg
